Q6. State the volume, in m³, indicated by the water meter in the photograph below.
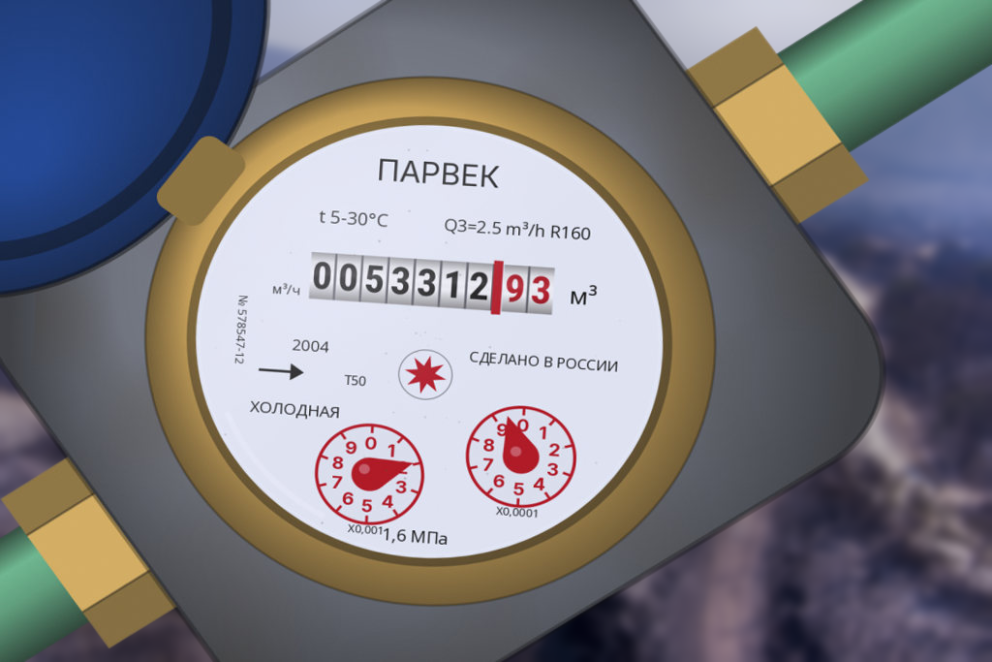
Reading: 53312.9319 m³
